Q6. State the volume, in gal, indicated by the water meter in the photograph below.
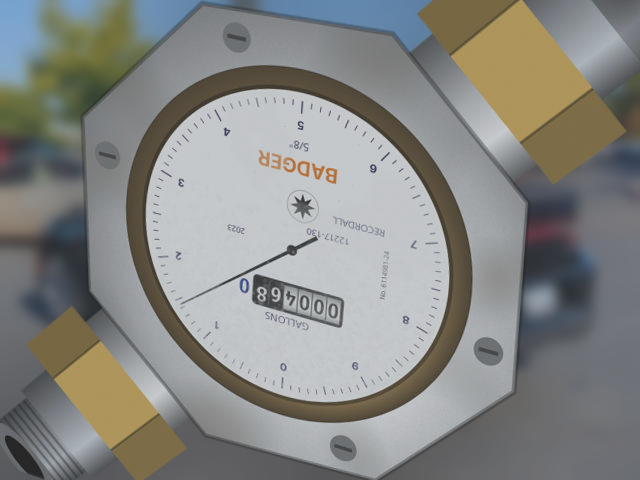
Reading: 4681.4 gal
